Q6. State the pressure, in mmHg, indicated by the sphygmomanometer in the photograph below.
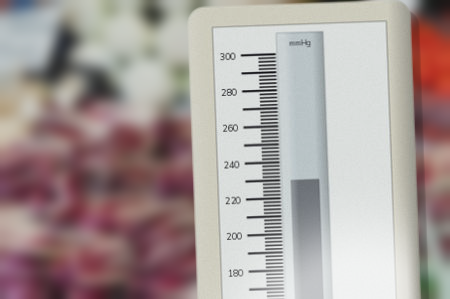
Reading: 230 mmHg
